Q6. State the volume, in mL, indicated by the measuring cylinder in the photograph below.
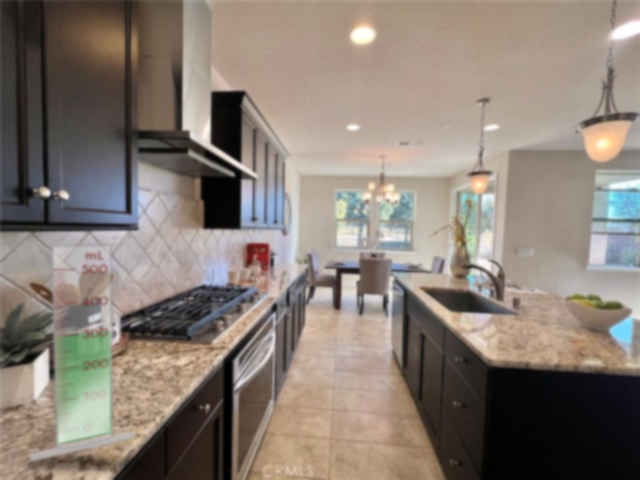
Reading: 300 mL
